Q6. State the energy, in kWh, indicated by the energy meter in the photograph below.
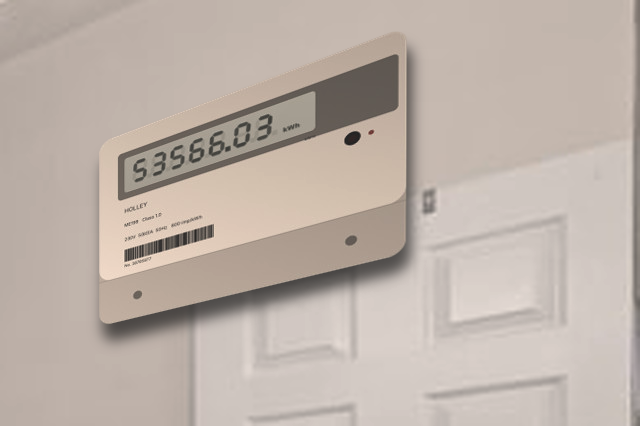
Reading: 53566.03 kWh
